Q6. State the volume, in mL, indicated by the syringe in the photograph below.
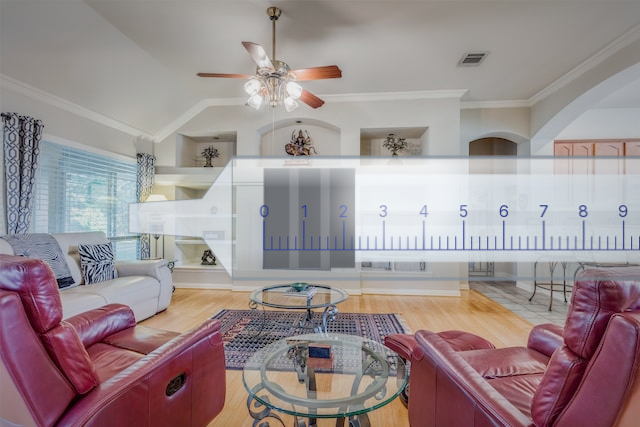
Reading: 0 mL
